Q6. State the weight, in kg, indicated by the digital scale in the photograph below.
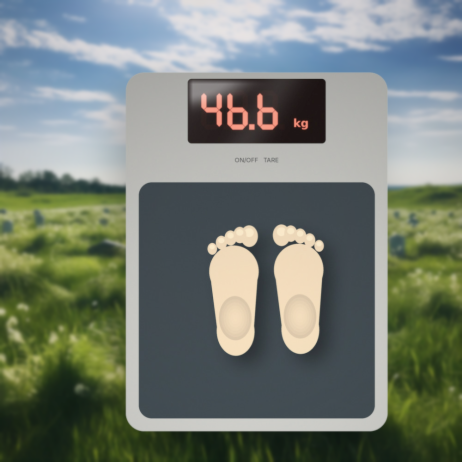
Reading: 46.6 kg
